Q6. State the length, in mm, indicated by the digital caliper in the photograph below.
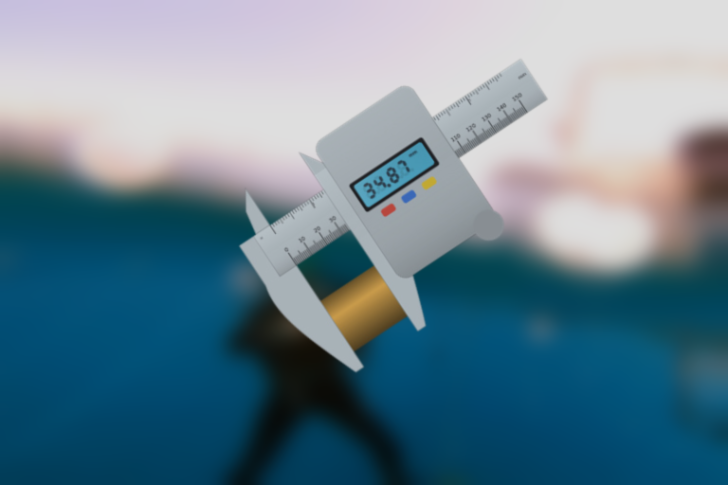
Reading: 34.87 mm
